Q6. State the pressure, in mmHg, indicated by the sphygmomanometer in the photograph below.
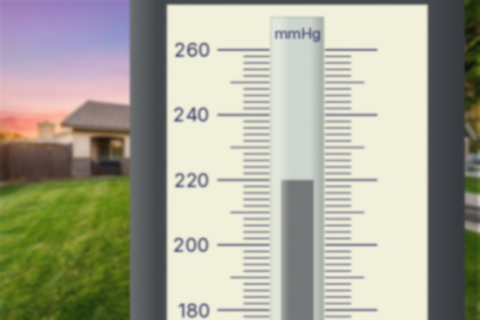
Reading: 220 mmHg
